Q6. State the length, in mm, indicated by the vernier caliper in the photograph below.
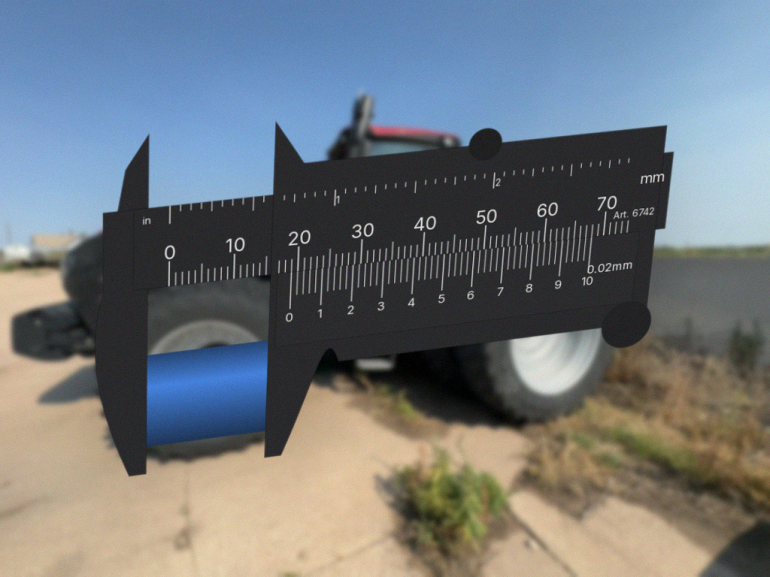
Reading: 19.0 mm
